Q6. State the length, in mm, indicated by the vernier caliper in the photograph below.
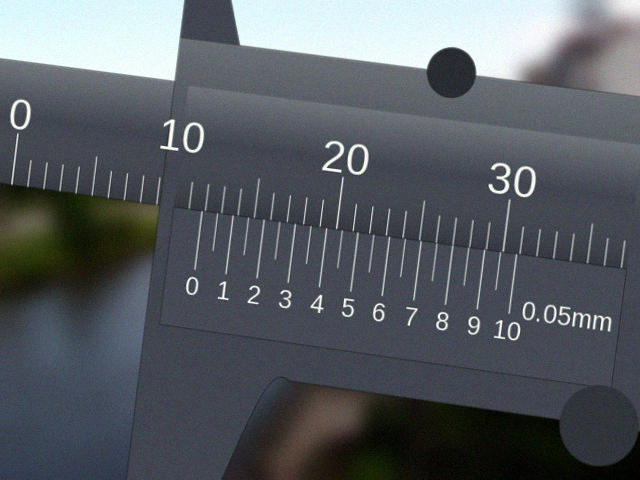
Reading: 11.8 mm
